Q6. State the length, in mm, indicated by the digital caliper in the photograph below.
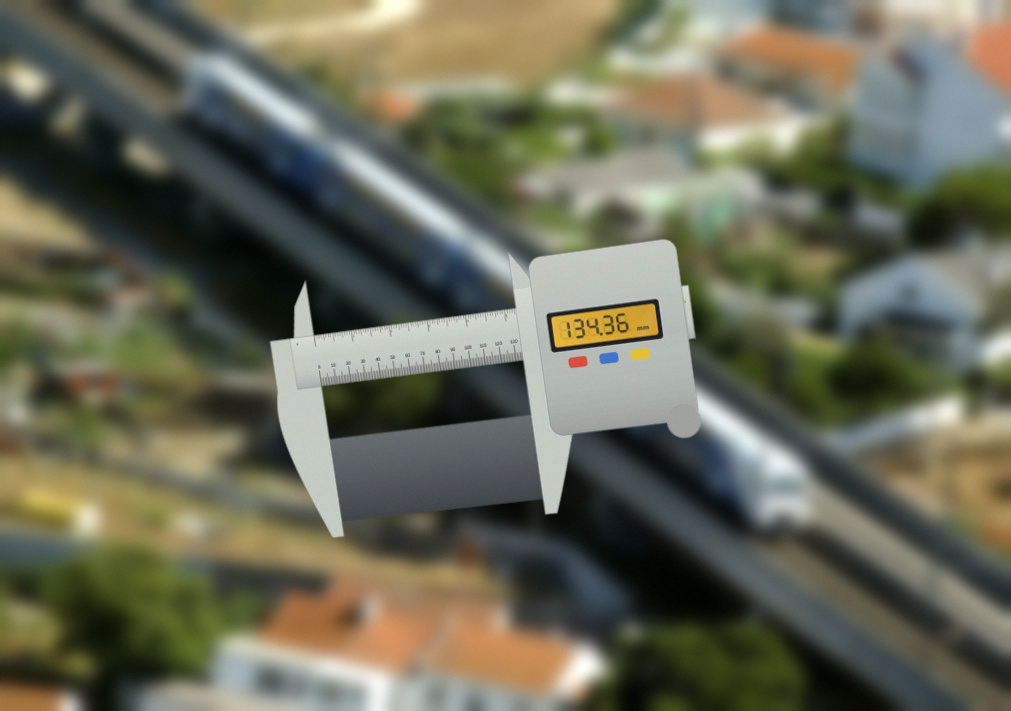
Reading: 134.36 mm
